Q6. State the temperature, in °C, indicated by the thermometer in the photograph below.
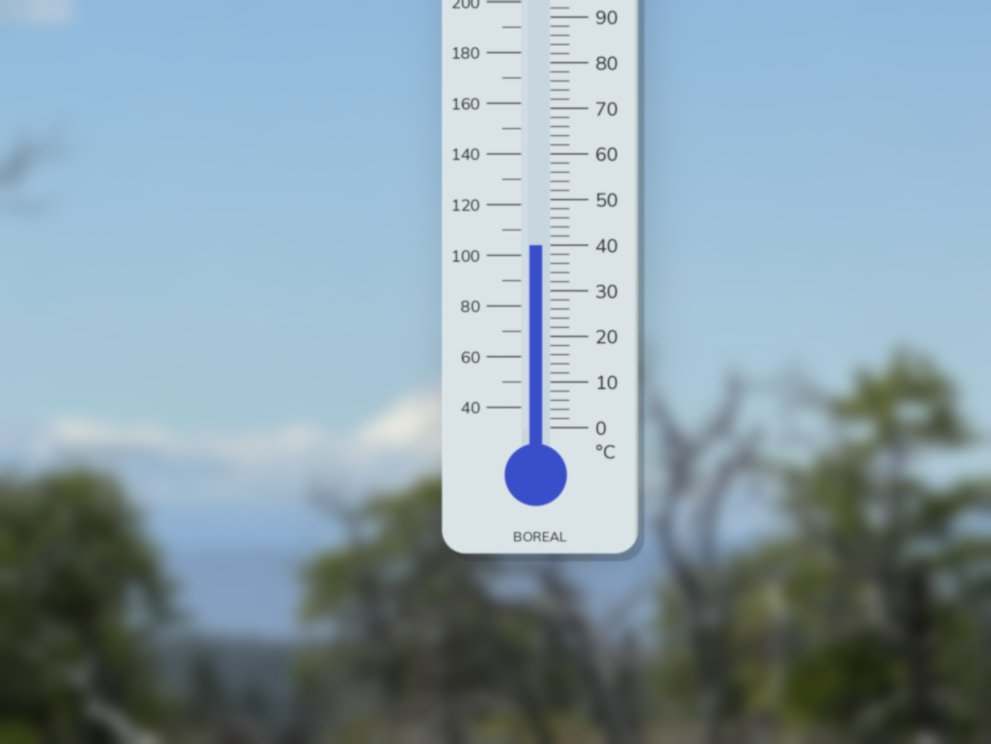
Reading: 40 °C
